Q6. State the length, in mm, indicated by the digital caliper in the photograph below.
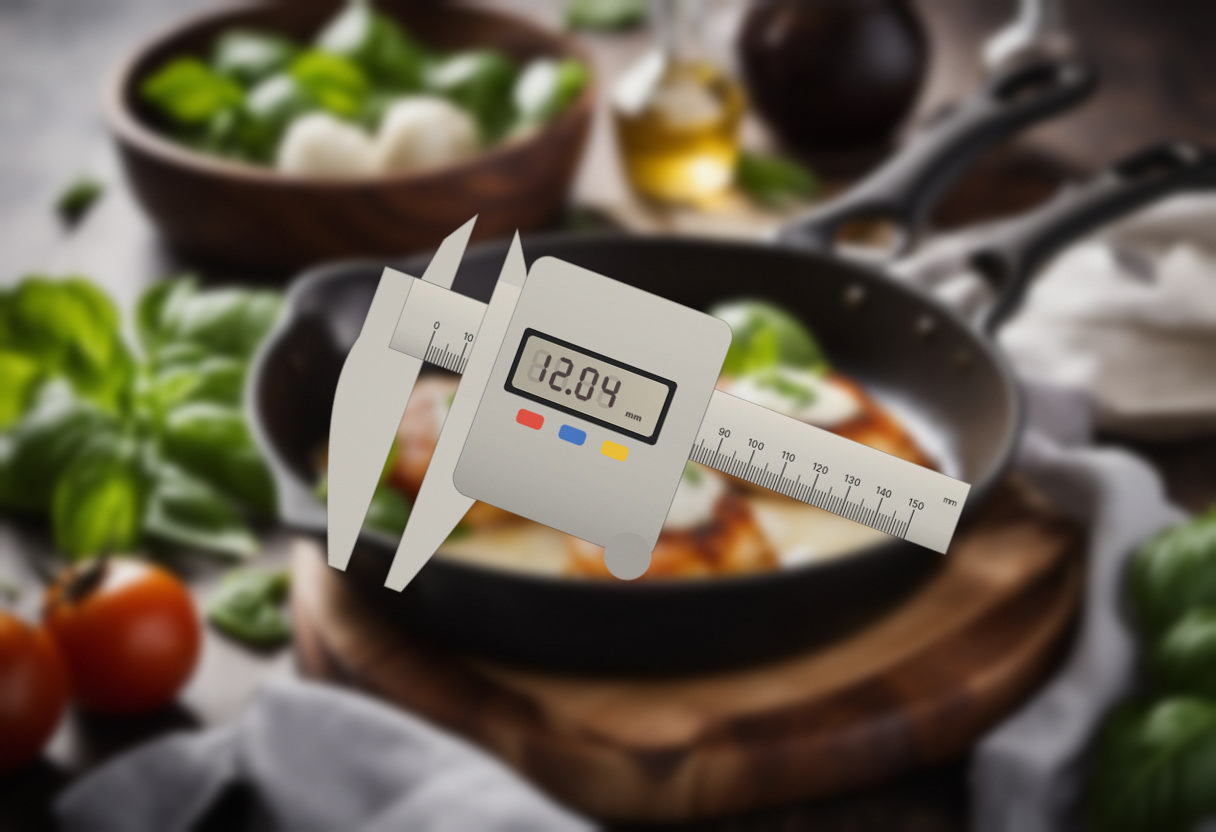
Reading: 12.04 mm
